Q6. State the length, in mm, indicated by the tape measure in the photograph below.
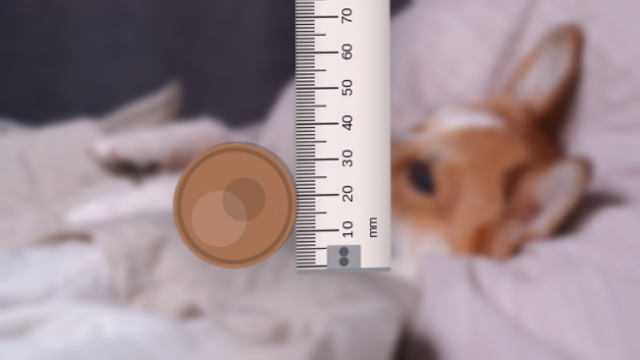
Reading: 35 mm
